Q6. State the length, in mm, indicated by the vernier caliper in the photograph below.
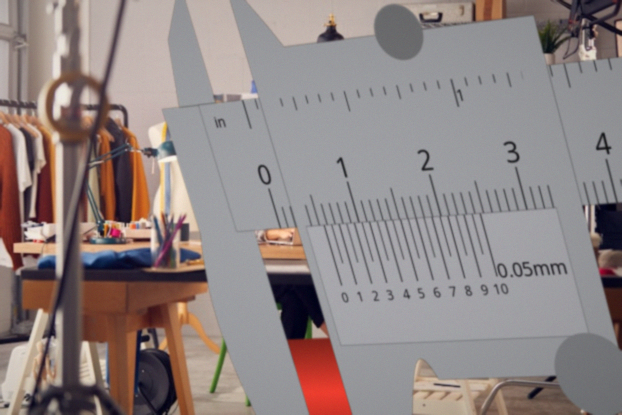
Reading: 5.6 mm
